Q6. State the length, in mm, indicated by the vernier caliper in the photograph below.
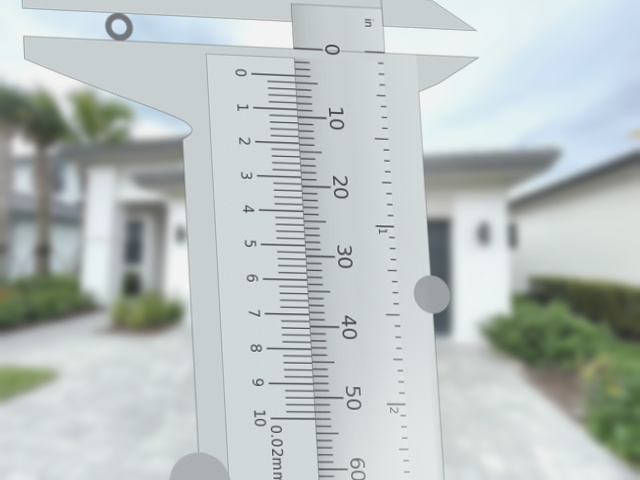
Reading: 4.0 mm
